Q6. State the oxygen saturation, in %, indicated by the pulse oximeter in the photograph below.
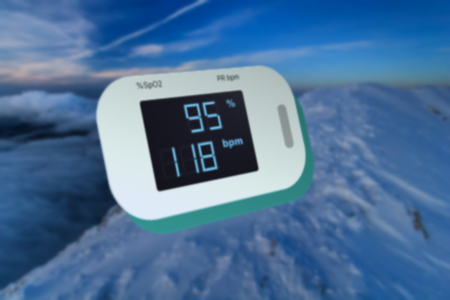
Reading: 95 %
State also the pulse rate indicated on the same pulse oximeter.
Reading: 118 bpm
